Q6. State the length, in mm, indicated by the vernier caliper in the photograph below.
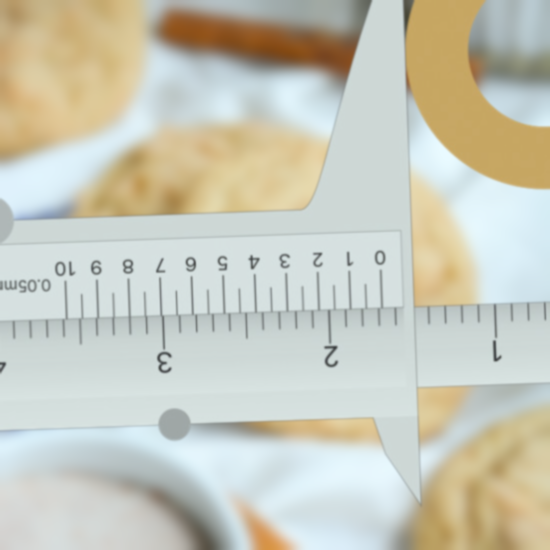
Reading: 16.8 mm
